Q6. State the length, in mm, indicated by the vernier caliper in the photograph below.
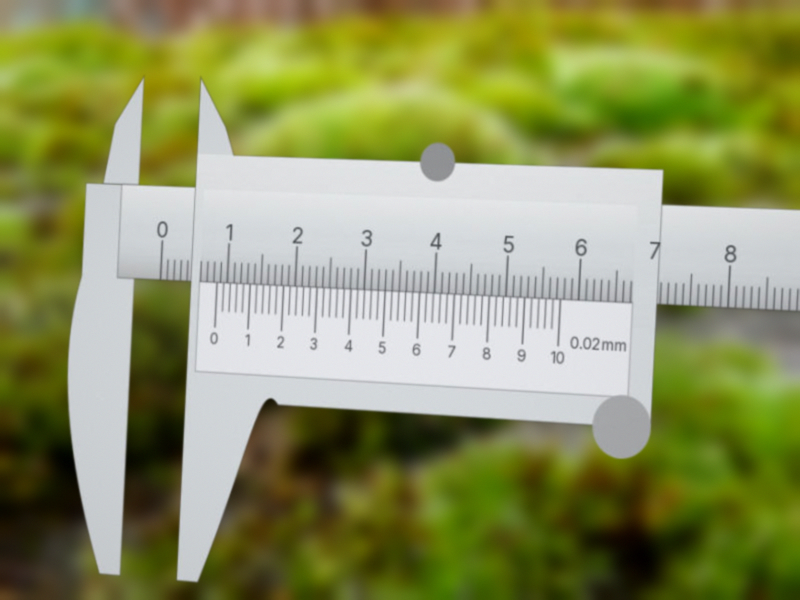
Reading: 8.5 mm
